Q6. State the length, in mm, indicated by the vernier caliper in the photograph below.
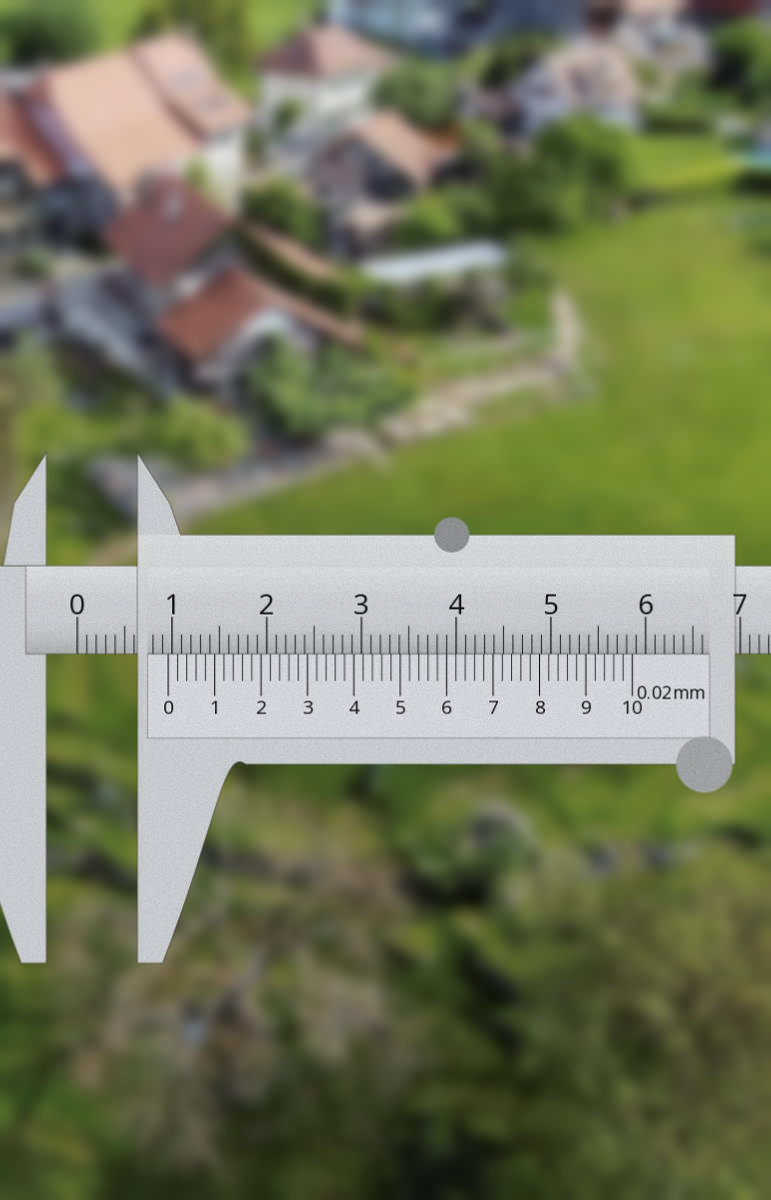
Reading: 9.6 mm
